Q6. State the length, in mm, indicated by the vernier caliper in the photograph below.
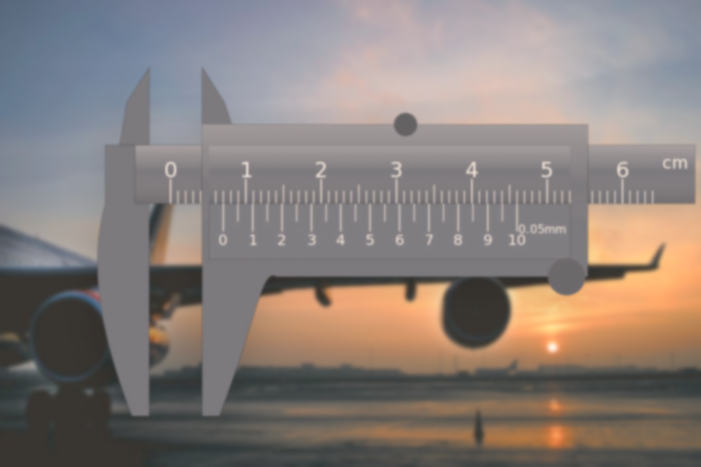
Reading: 7.0 mm
